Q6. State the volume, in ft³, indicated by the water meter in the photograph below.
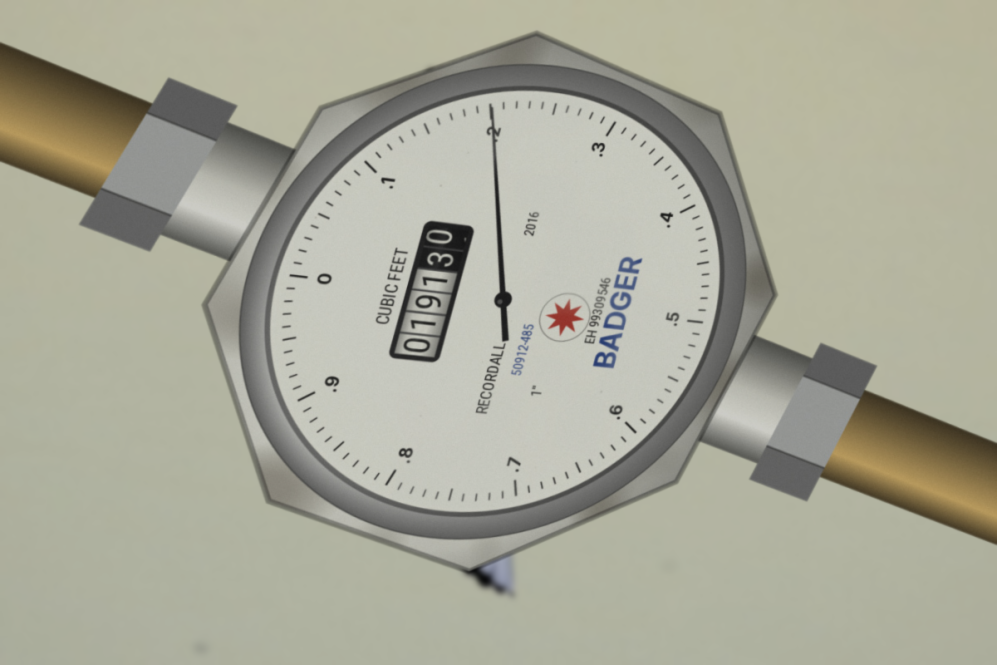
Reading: 19130.20 ft³
